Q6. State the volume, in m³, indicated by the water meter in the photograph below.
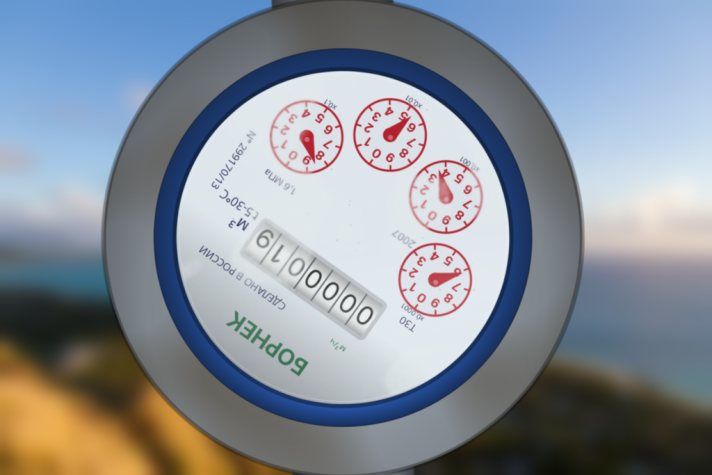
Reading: 18.8536 m³
